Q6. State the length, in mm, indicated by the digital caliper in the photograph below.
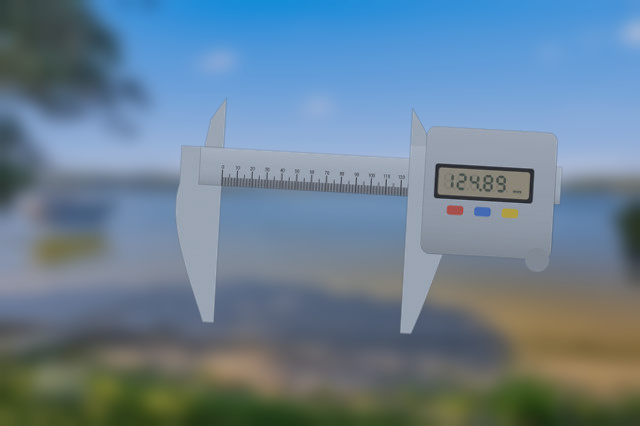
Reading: 124.89 mm
